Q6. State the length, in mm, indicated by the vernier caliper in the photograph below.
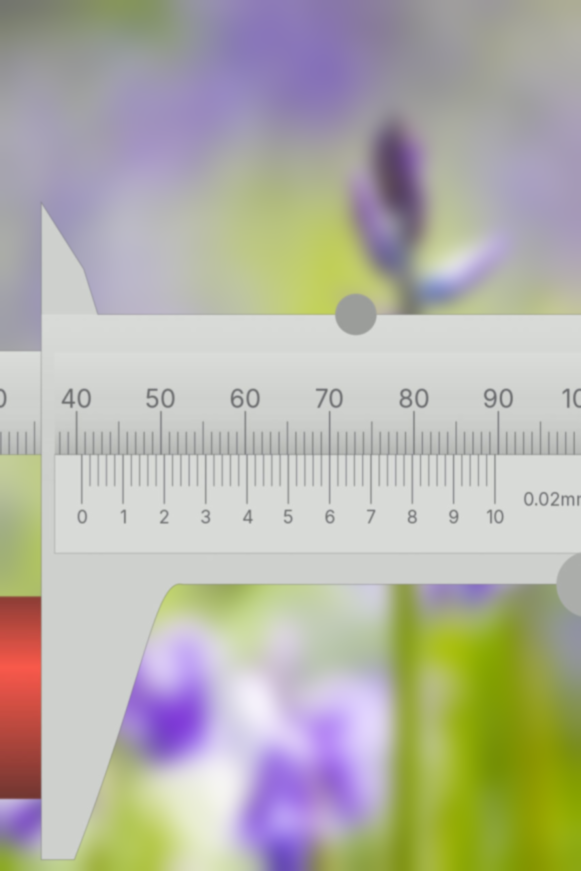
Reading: 40.6 mm
